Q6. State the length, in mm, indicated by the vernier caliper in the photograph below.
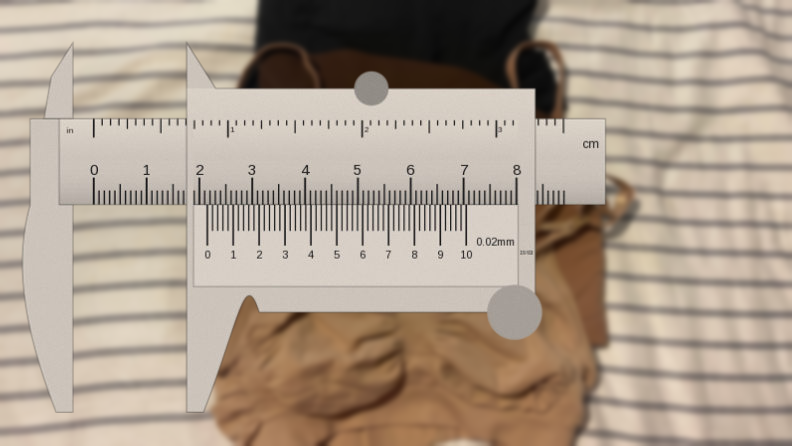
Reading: 21.5 mm
